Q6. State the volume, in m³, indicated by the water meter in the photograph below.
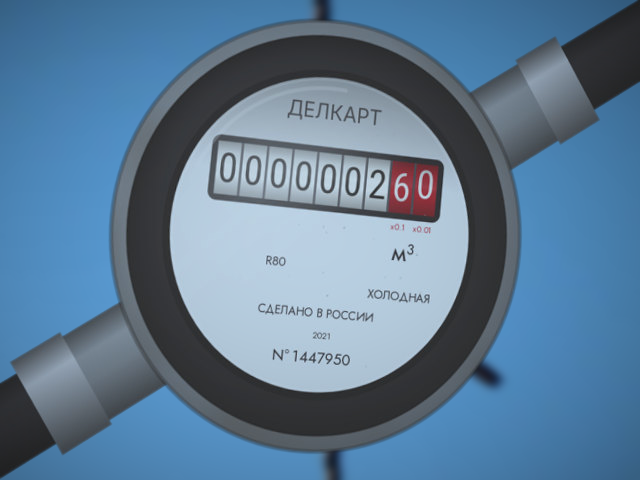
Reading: 2.60 m³
